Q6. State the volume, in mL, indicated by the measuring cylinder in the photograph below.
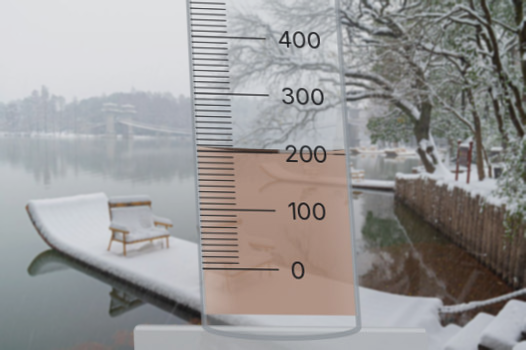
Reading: 200 mL
